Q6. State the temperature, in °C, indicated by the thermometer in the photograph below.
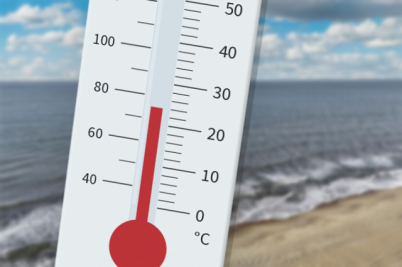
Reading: 24 °C
